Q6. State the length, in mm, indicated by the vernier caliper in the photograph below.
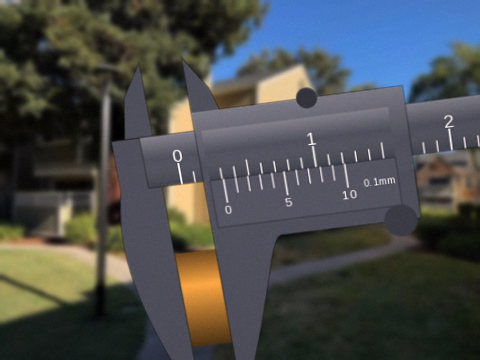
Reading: 3.1 mm
